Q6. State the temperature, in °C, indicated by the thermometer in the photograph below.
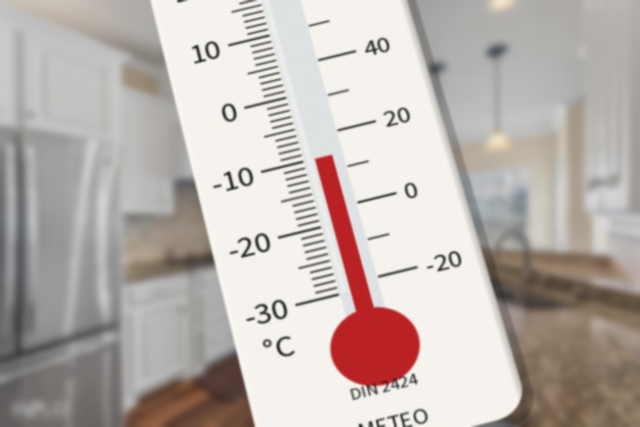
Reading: -10 °C
